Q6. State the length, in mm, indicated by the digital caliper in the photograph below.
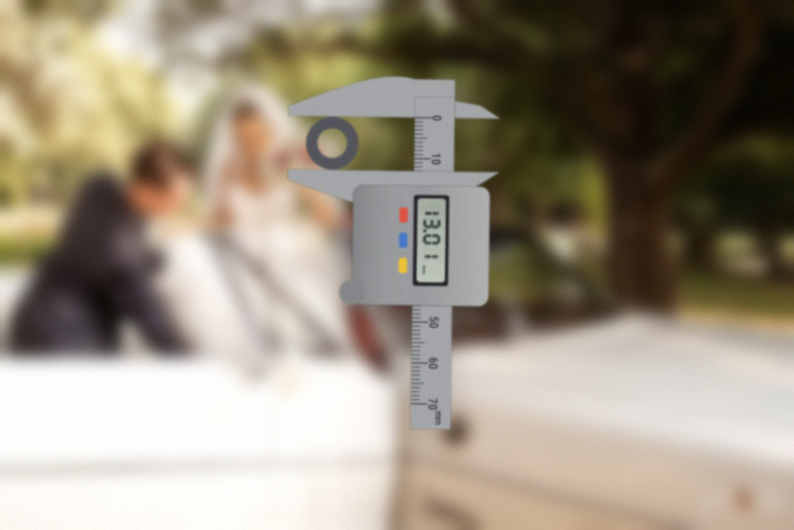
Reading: 13.01 mm
